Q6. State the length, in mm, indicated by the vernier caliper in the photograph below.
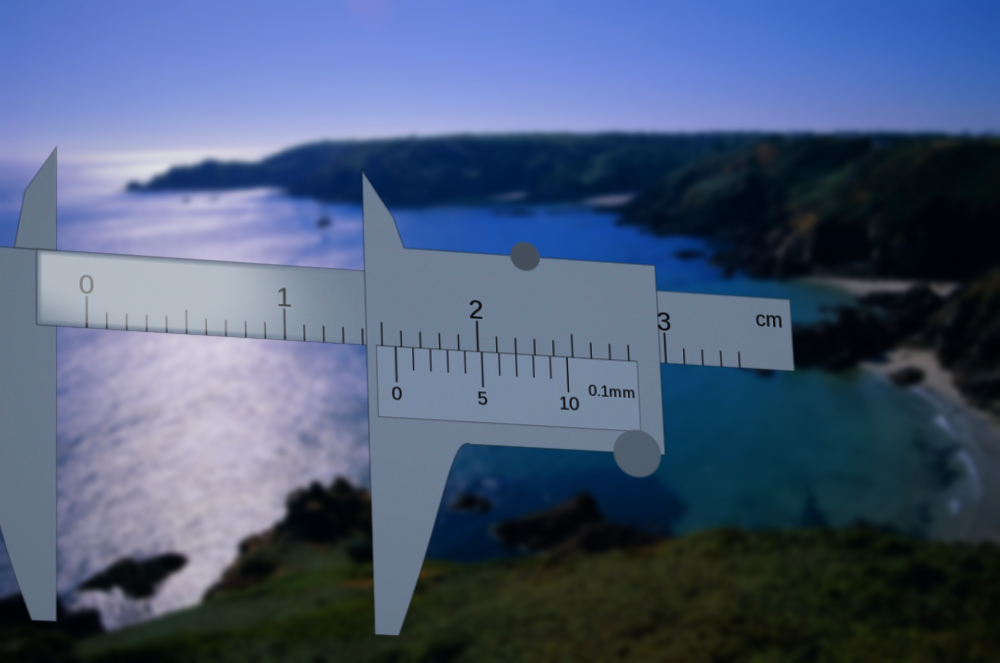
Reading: 15.7 mm
